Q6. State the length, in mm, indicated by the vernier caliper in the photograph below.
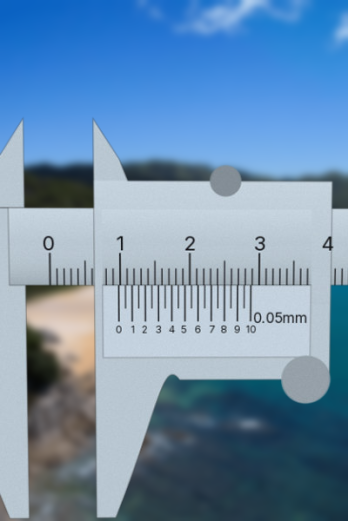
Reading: 9.8 mm
